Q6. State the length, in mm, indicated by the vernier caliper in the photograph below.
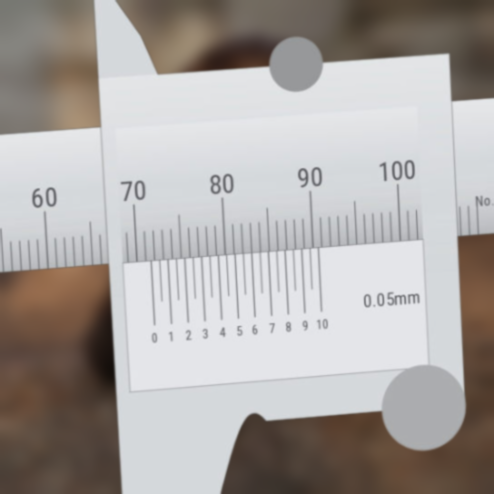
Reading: 71.6 mm
